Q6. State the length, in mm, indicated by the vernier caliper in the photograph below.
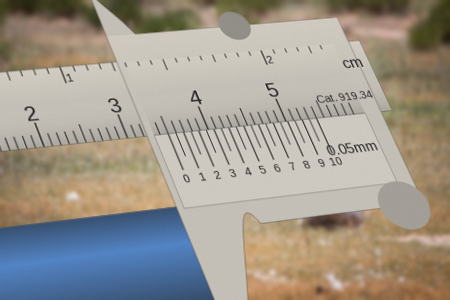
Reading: 35.0 mm
